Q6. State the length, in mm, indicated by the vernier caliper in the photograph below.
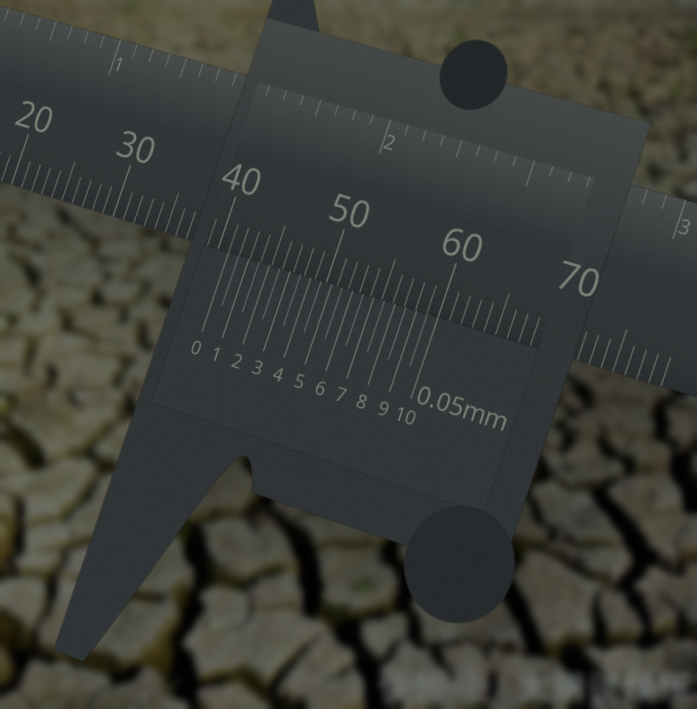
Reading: 41.0 mm
